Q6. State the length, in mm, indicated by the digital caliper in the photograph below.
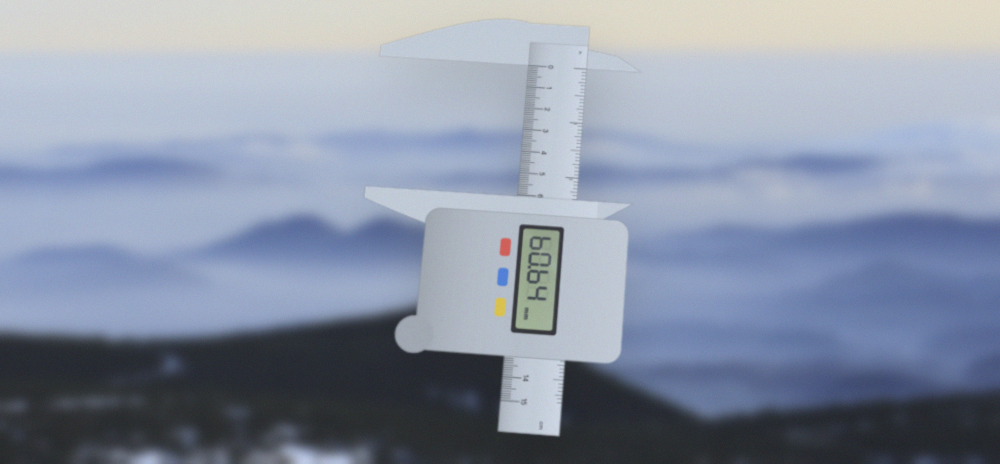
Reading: 60.64 mm
